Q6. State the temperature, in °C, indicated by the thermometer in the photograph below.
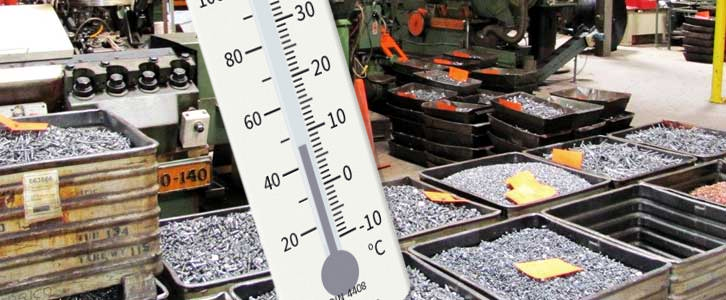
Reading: 8 °C
